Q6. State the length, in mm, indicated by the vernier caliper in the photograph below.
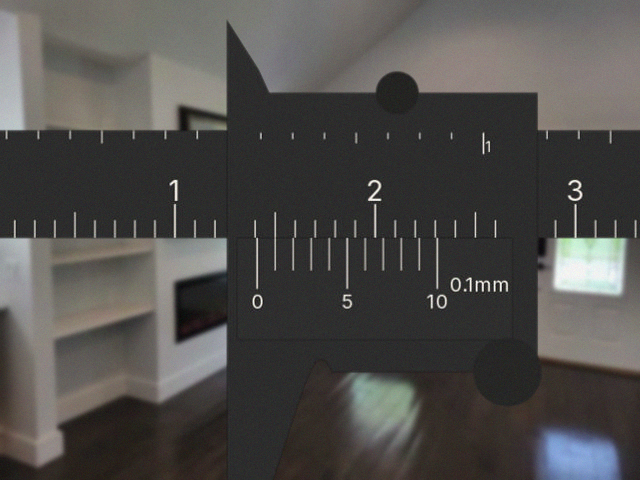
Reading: 14.1 mm
